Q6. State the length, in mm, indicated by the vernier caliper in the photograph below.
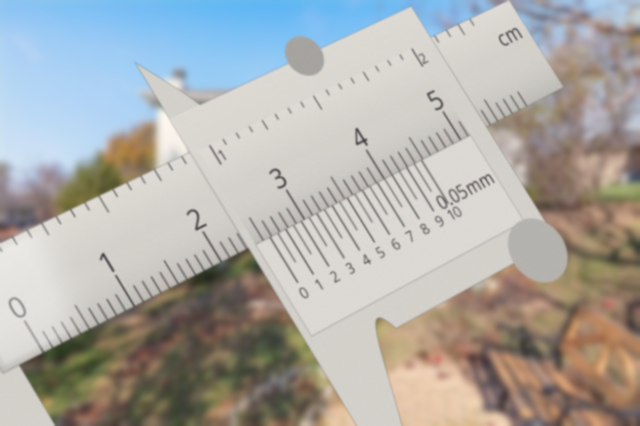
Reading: 25.8 mm
